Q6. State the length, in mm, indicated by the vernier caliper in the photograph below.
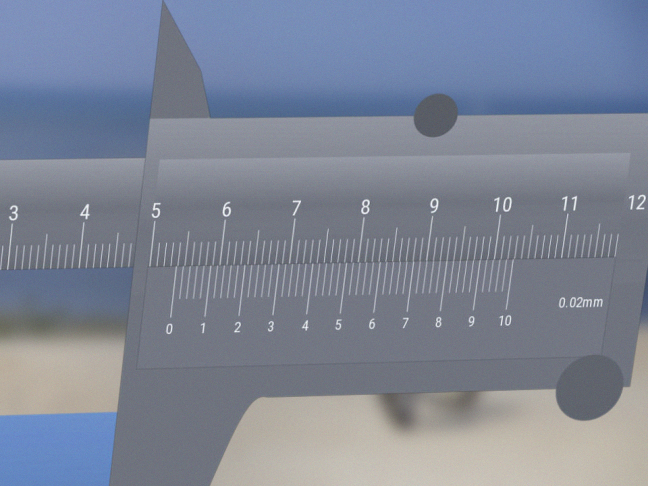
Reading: 53.8 mm
